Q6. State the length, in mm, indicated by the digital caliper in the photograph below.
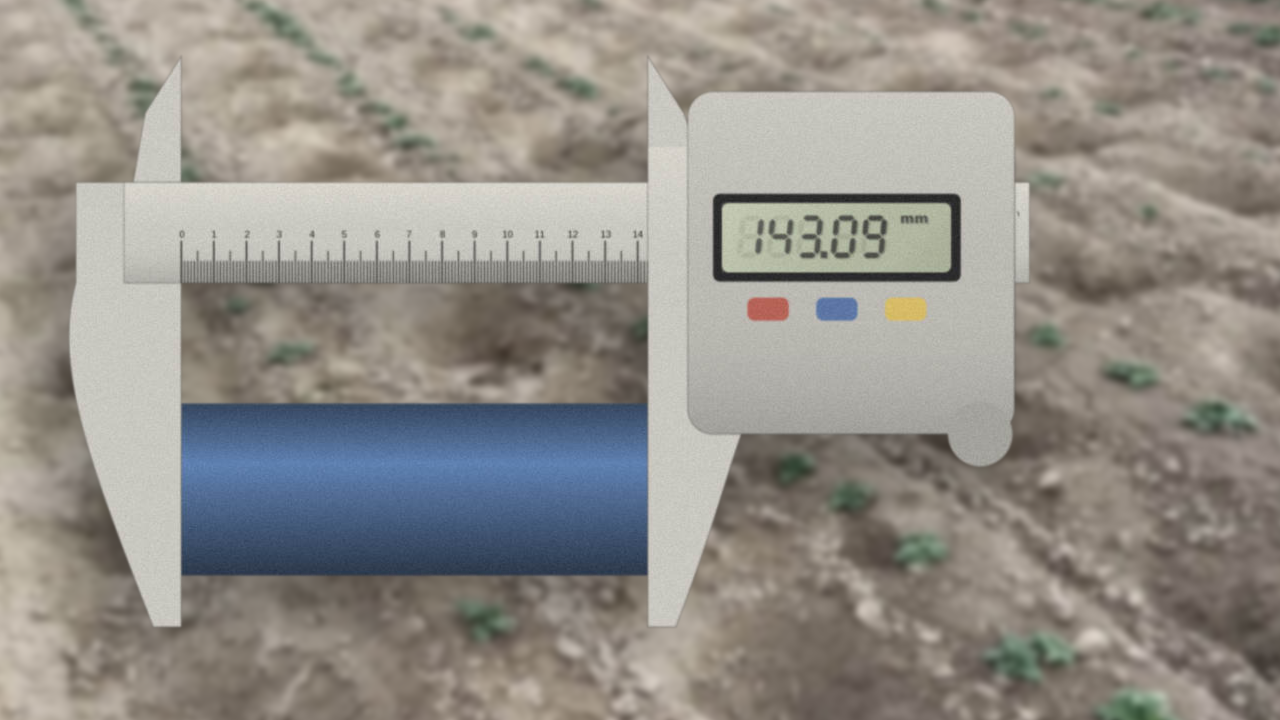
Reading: 143.09 mm
